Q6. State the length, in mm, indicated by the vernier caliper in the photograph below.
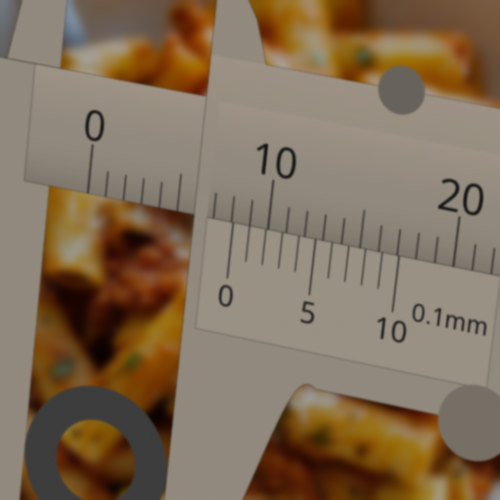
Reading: 8.1 mm
